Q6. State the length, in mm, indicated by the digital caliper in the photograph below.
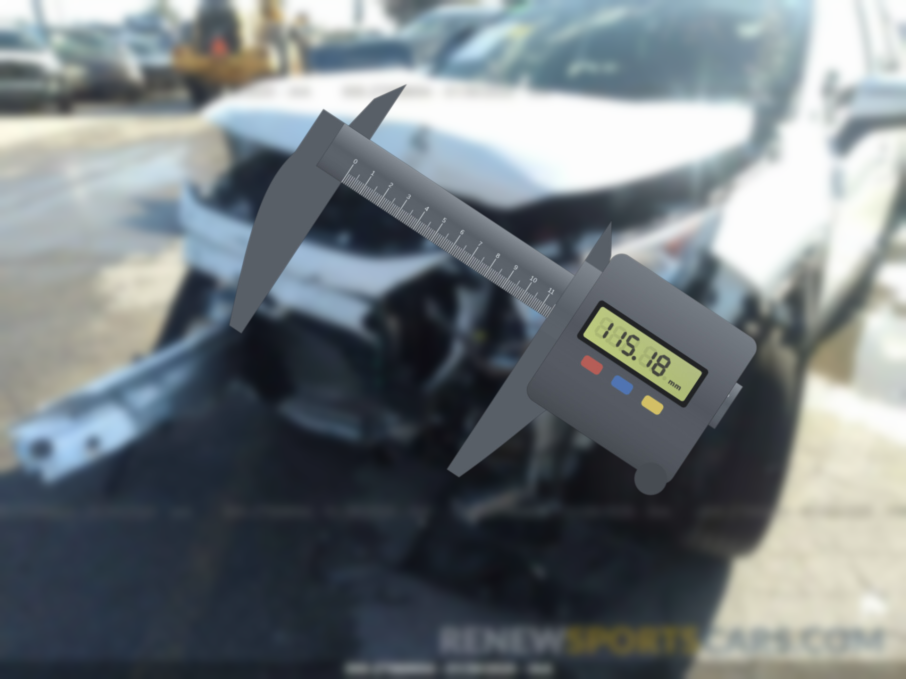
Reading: 115.18 mm
